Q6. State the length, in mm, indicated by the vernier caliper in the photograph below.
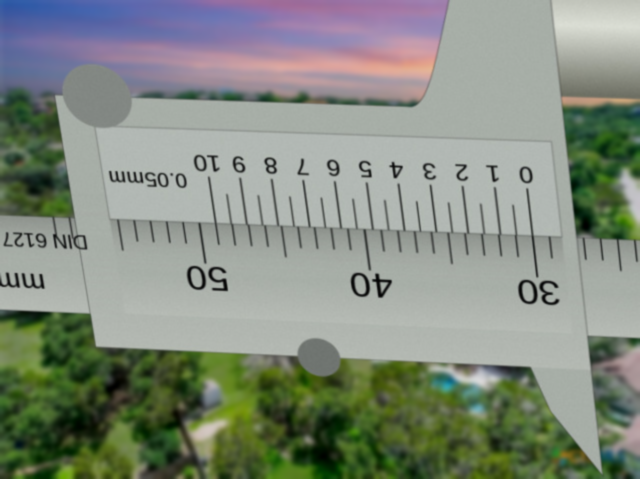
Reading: 30.0 mm
